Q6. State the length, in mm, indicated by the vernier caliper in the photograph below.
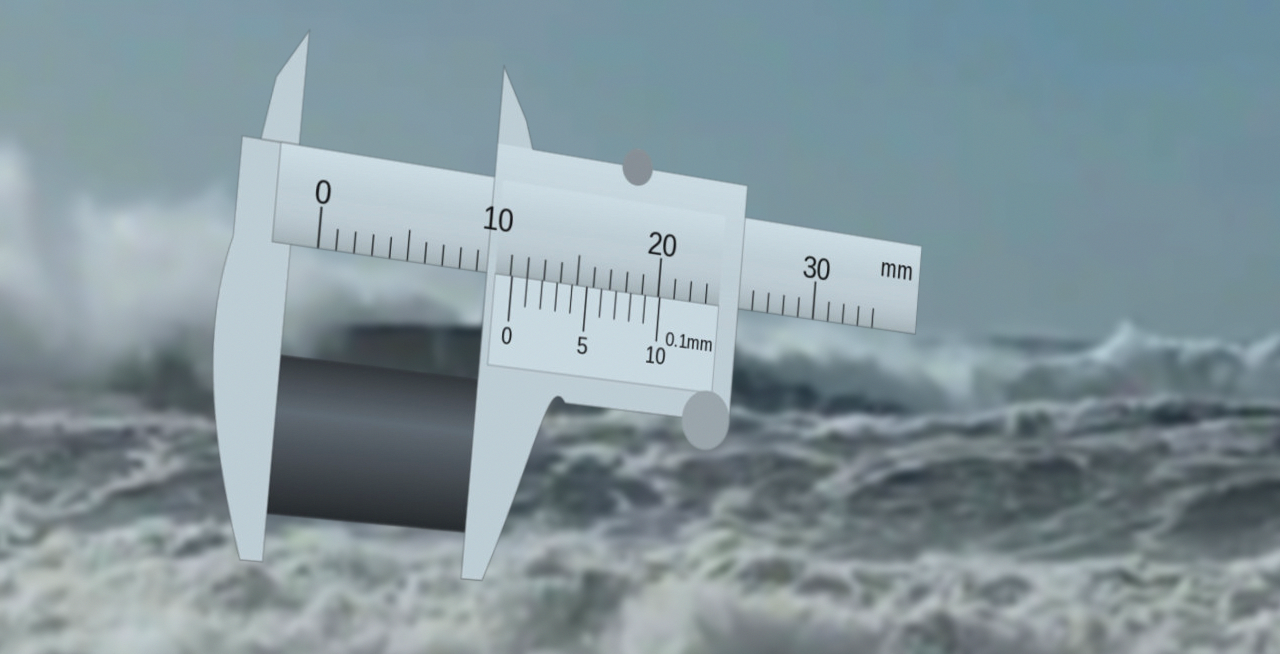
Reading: 11.1 mm
